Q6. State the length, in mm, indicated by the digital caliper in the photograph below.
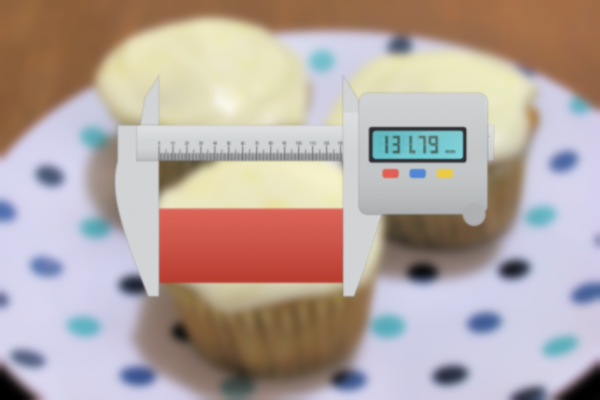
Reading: 131.79 mm
